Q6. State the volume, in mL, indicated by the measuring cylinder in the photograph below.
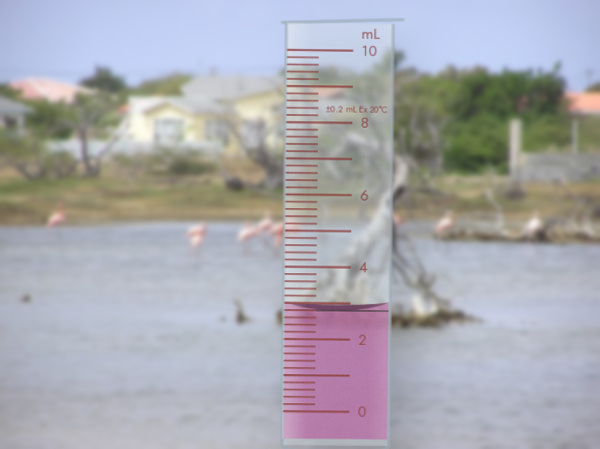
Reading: 2.8 mL
